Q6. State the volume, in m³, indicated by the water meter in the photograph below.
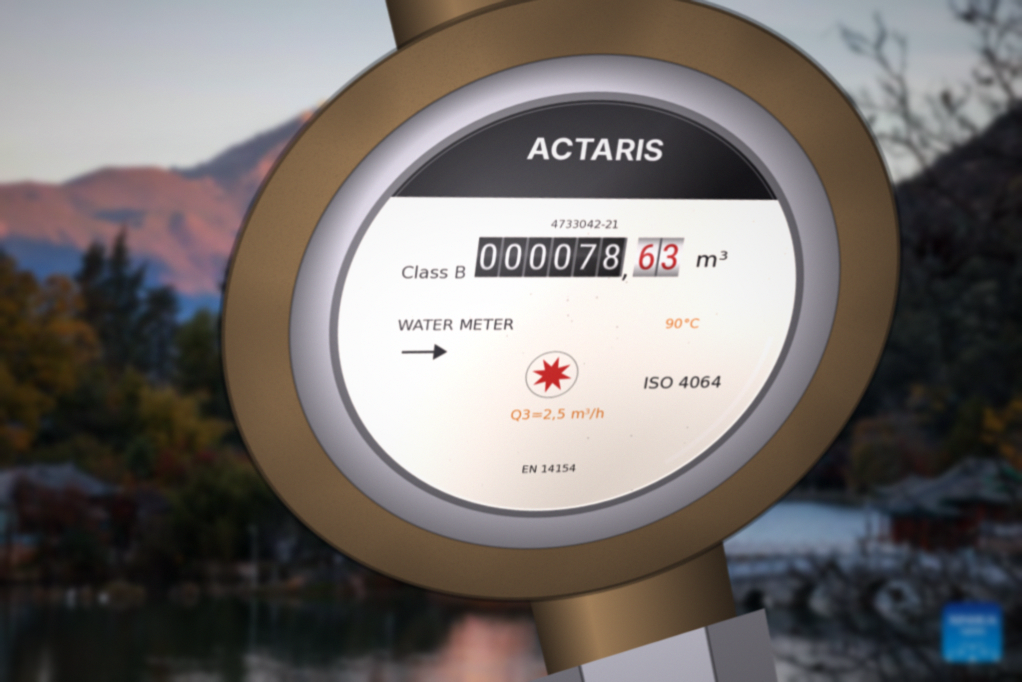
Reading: 78.63 m³
